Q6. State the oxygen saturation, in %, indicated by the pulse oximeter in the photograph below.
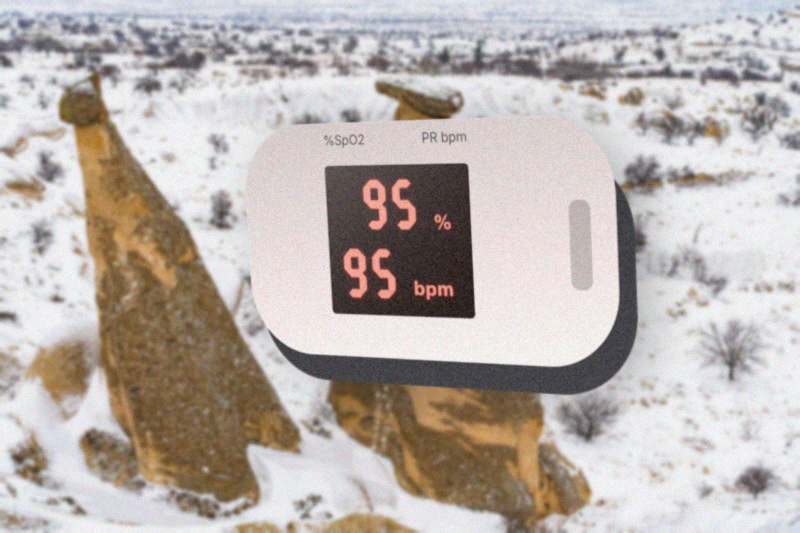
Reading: 95 %
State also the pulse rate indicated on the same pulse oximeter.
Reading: 95 bpm
